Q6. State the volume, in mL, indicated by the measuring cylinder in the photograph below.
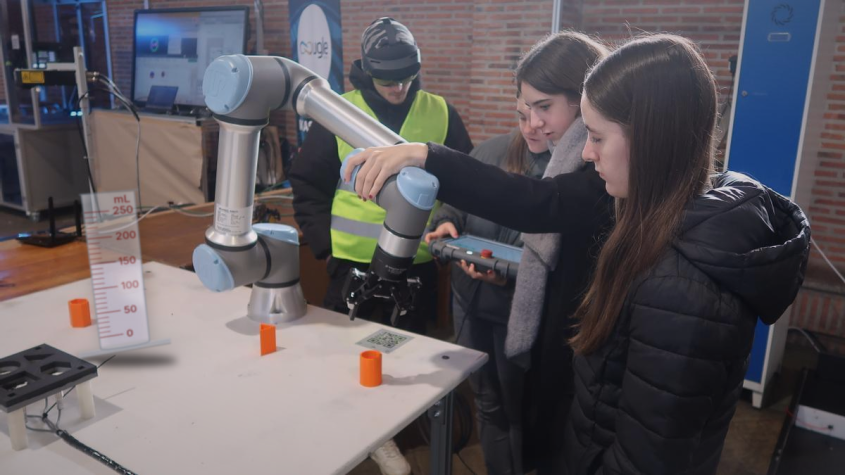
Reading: 150 mL
